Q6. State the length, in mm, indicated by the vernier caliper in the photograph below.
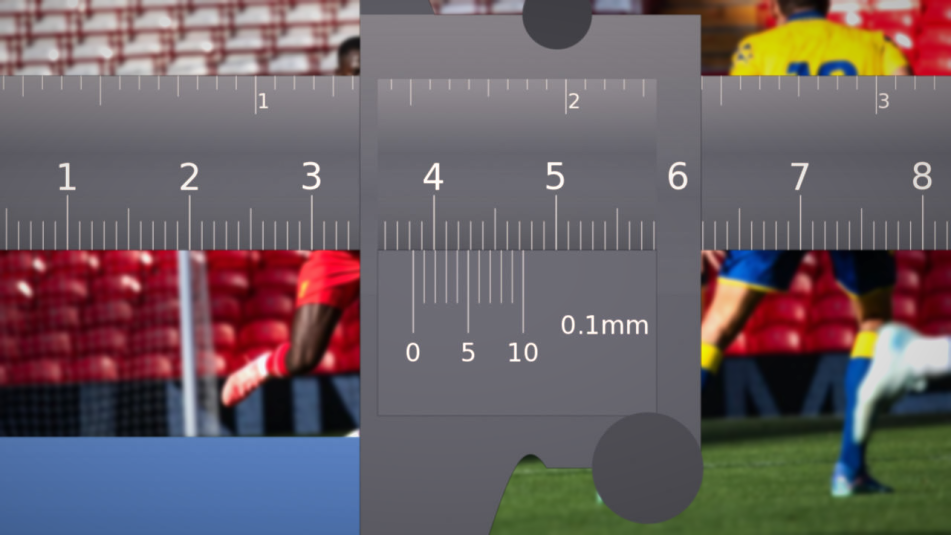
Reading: 38.3 mm
